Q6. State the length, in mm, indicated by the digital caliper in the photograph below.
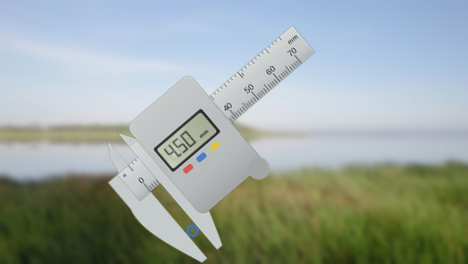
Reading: 4.50 mm
